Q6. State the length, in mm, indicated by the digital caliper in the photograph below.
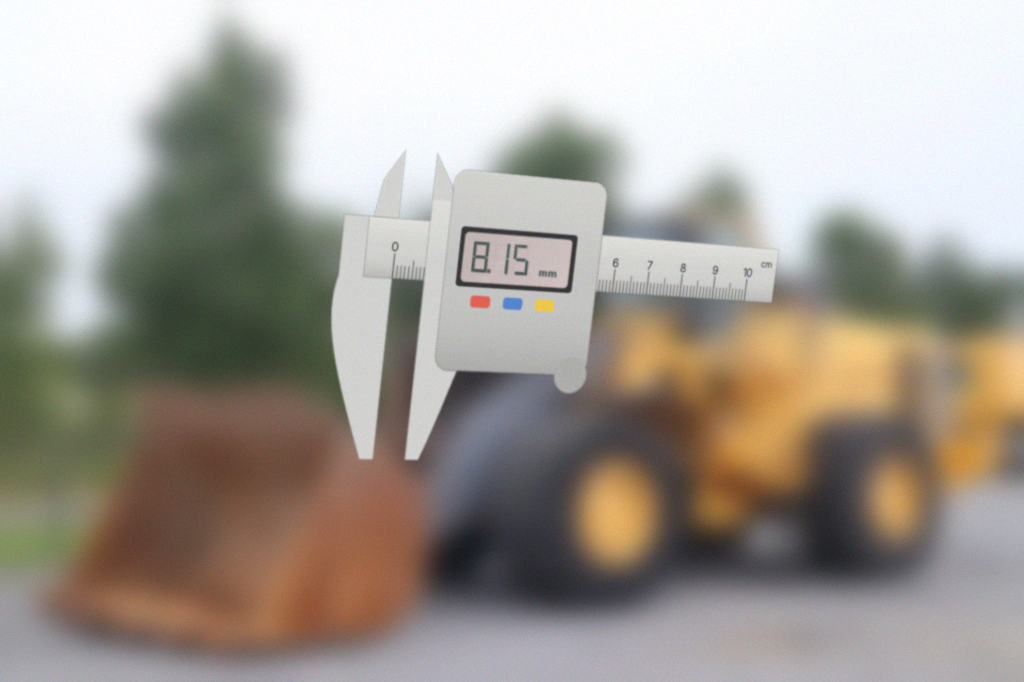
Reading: 8.15 mm
